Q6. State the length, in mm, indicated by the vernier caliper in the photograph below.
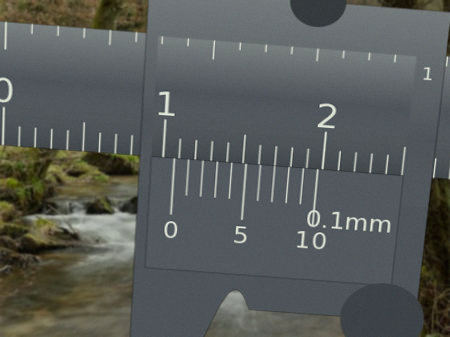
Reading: 10.7 mm
